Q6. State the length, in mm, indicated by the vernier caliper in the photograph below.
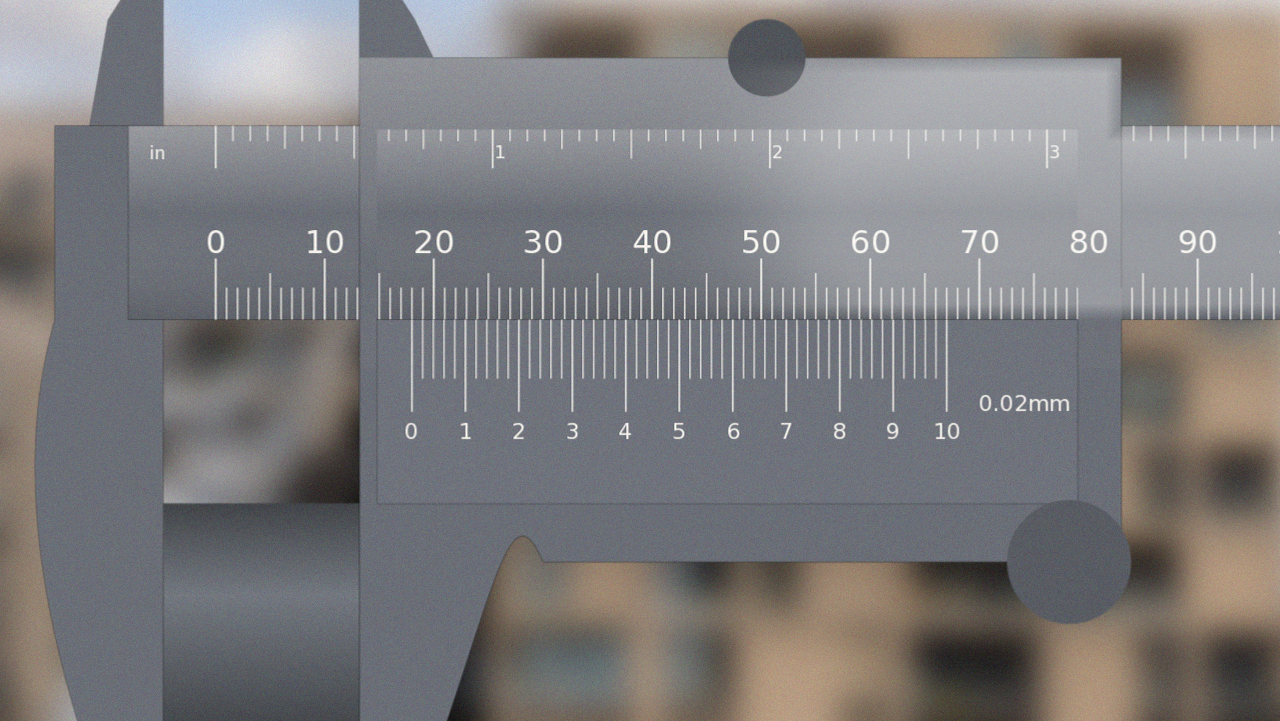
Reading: 18.0 mm
